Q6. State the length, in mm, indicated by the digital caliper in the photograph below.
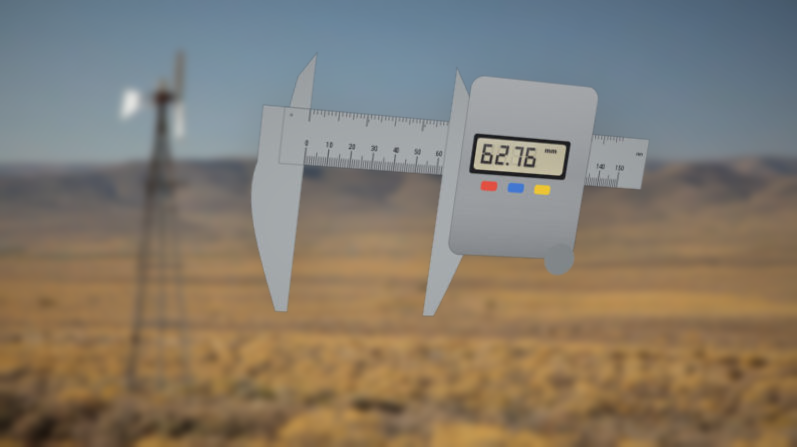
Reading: 62.76 mm
